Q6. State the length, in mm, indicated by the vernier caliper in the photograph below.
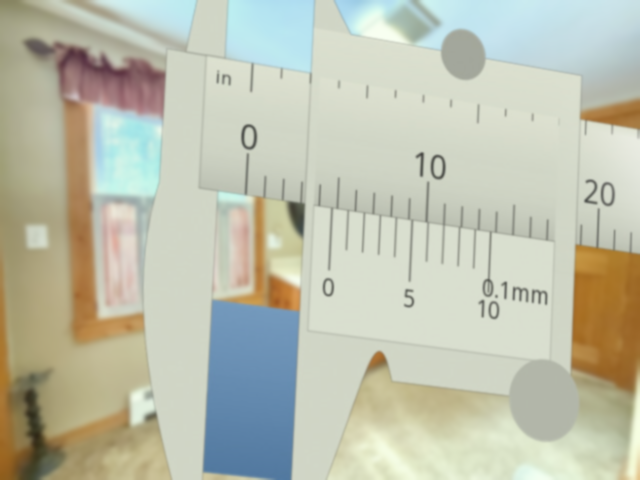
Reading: 4.7 mm
